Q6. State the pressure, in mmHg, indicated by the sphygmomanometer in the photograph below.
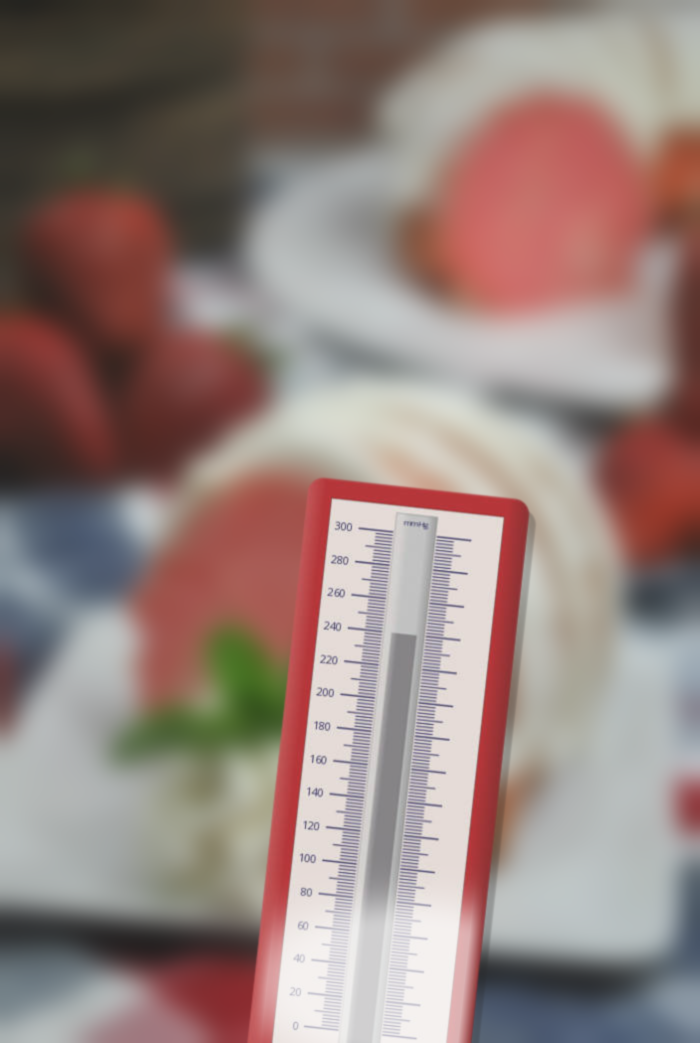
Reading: 240 mmHg
